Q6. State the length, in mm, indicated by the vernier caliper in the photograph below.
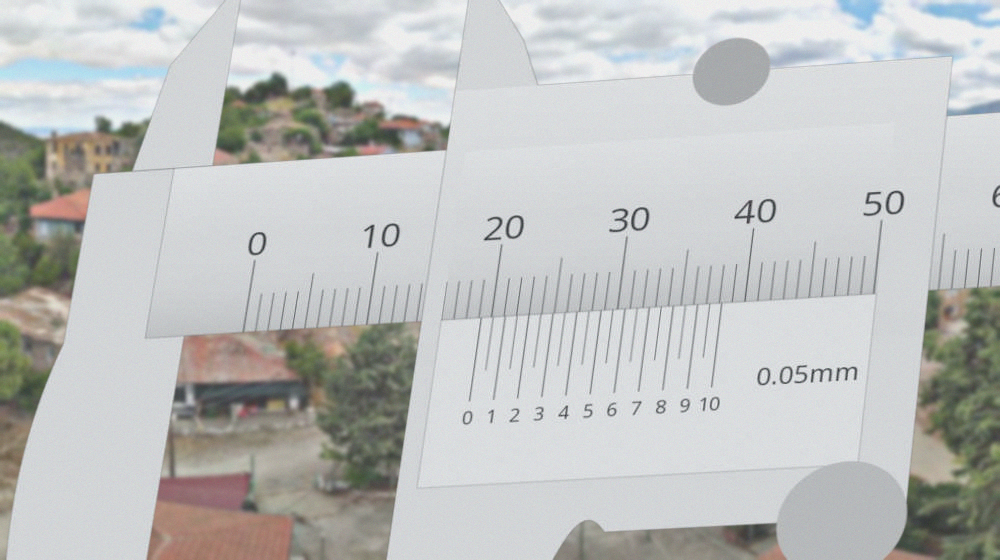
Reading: 19.2 mm
